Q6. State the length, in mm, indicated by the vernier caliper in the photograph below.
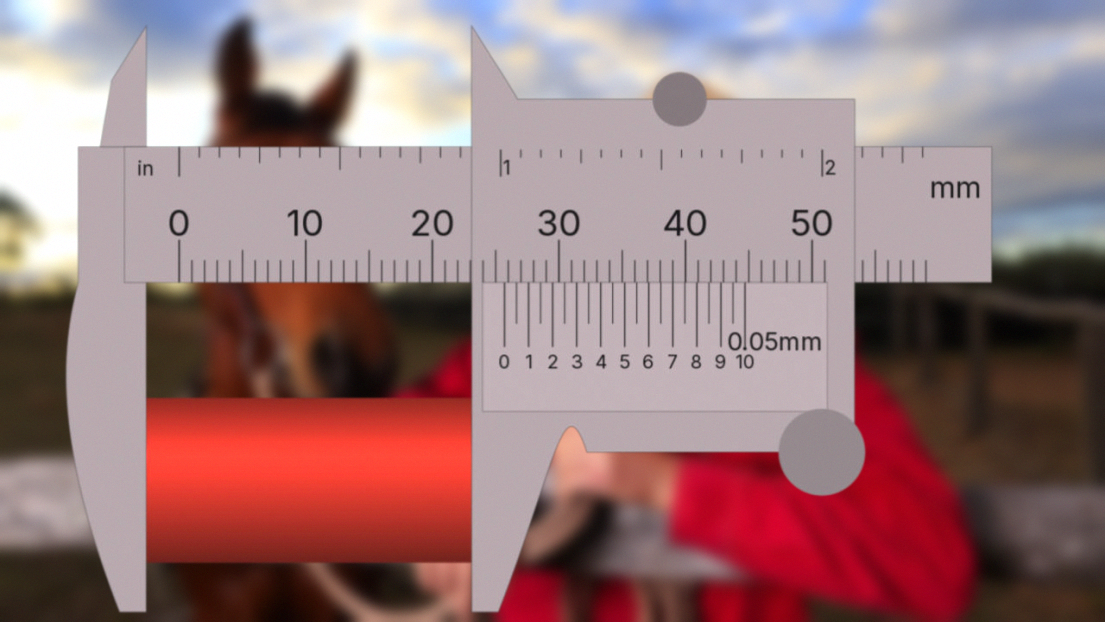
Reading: 25.7 mm
